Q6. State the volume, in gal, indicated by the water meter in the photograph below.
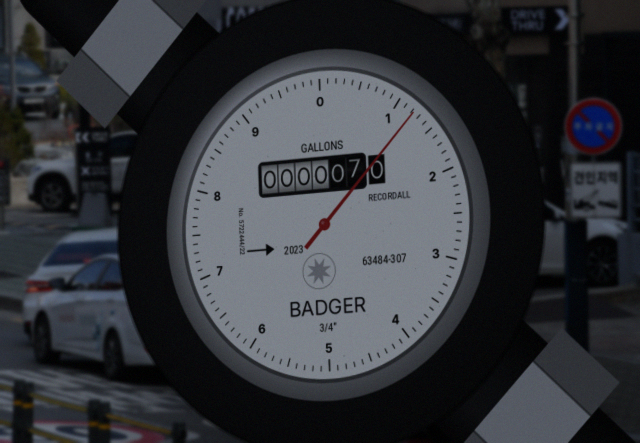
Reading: 71.2 gal
